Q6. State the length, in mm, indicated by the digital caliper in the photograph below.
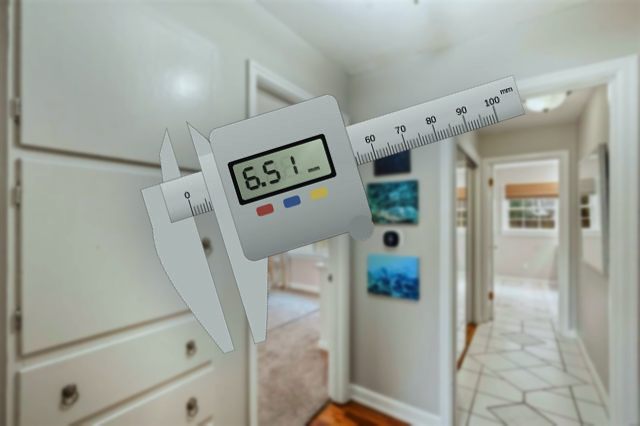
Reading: 6.51 mm
